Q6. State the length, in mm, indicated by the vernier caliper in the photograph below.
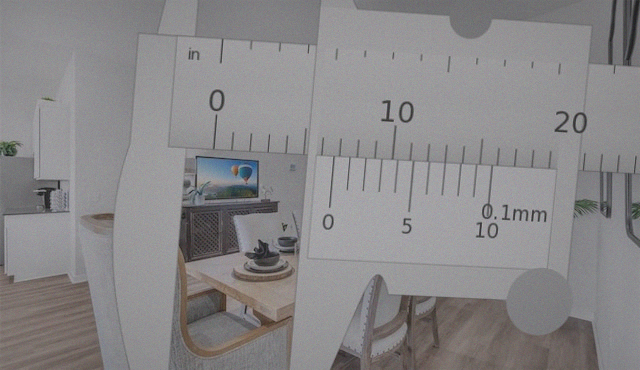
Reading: 6.7 mm
